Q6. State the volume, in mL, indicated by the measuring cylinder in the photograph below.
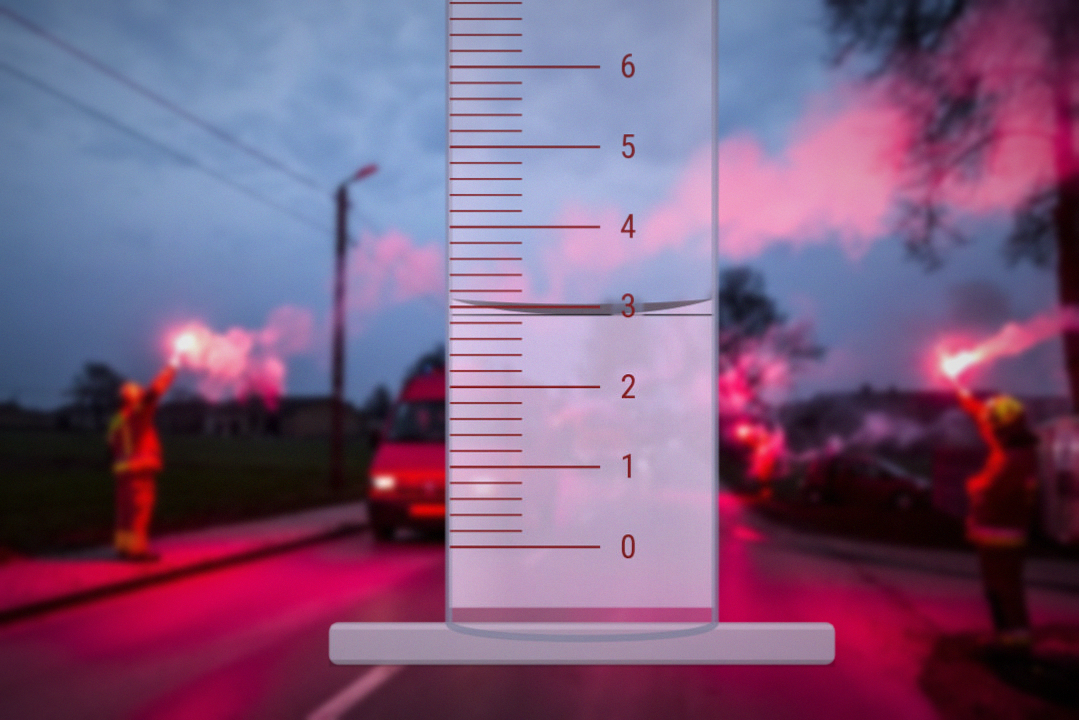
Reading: 2.9 mL
